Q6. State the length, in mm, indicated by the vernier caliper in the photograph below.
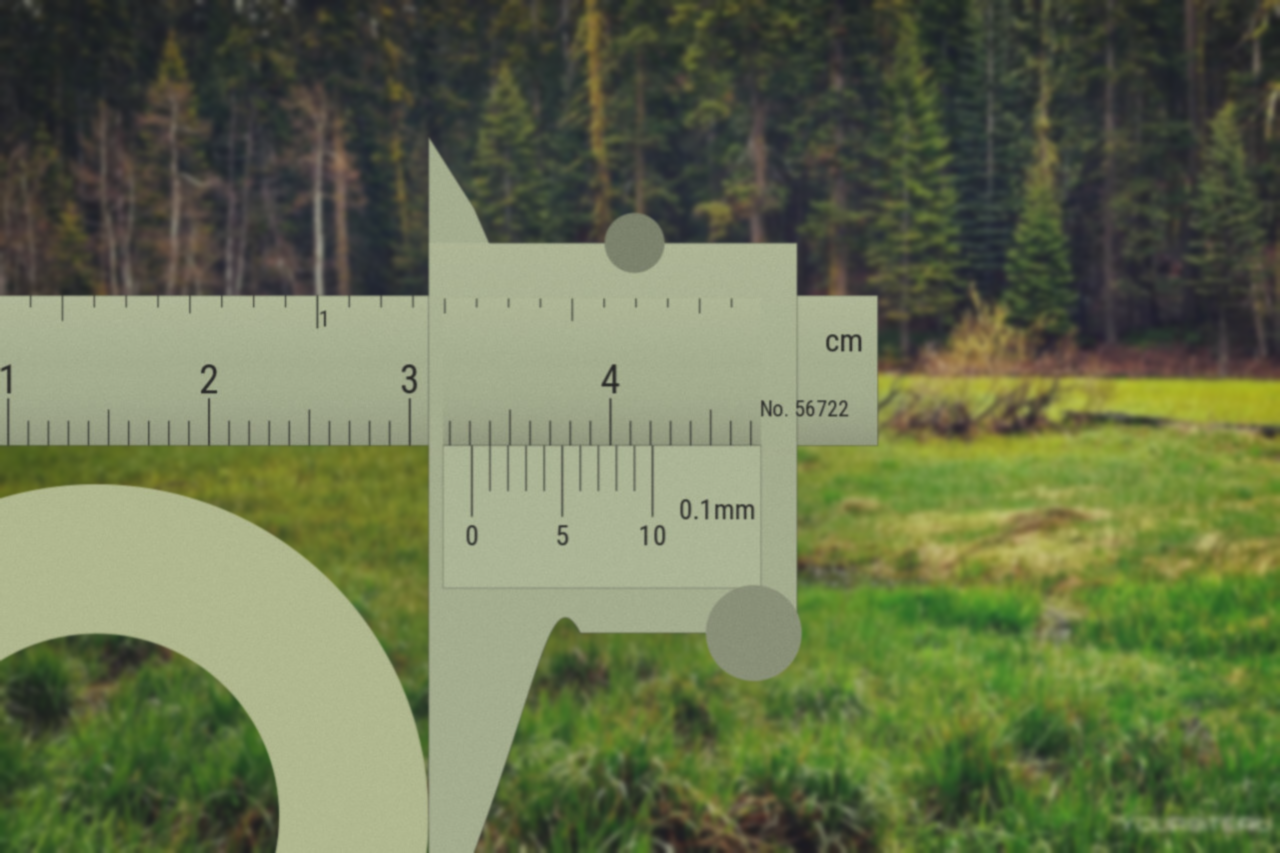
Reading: 33.1 mm
